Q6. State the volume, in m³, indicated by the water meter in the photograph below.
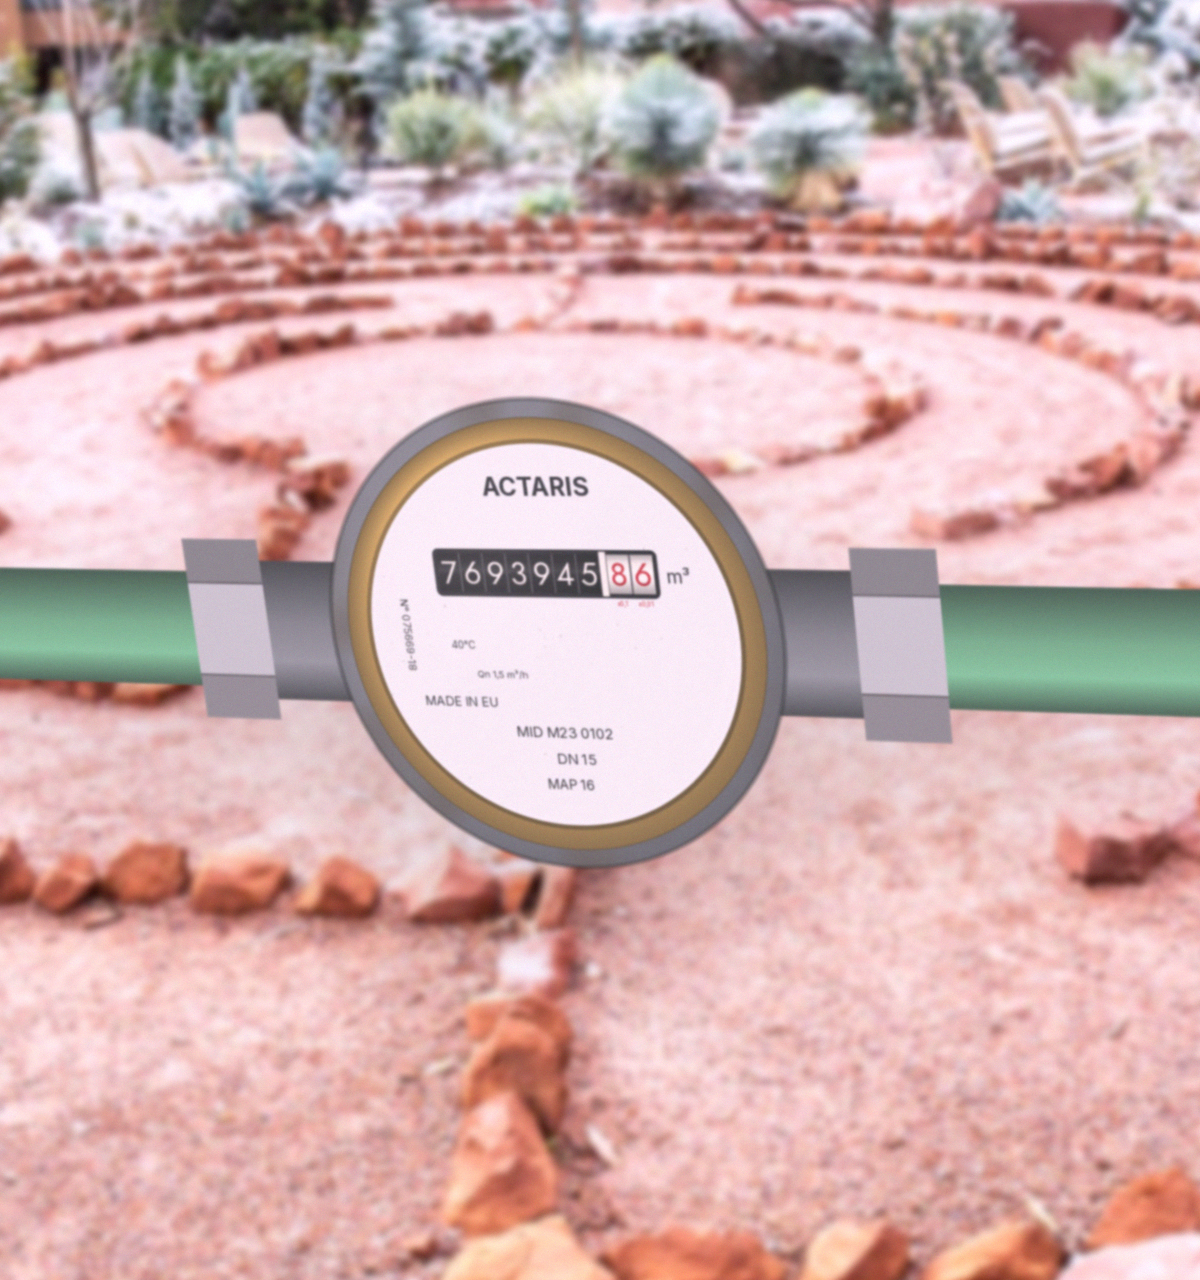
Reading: 7693945.86 m³
